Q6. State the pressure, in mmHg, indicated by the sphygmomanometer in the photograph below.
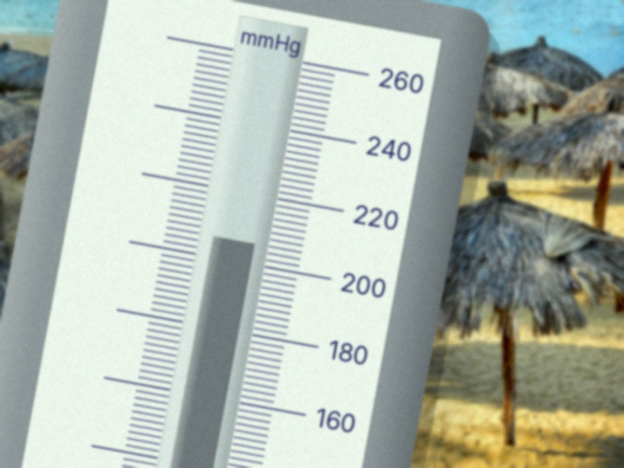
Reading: 206 mmHg
